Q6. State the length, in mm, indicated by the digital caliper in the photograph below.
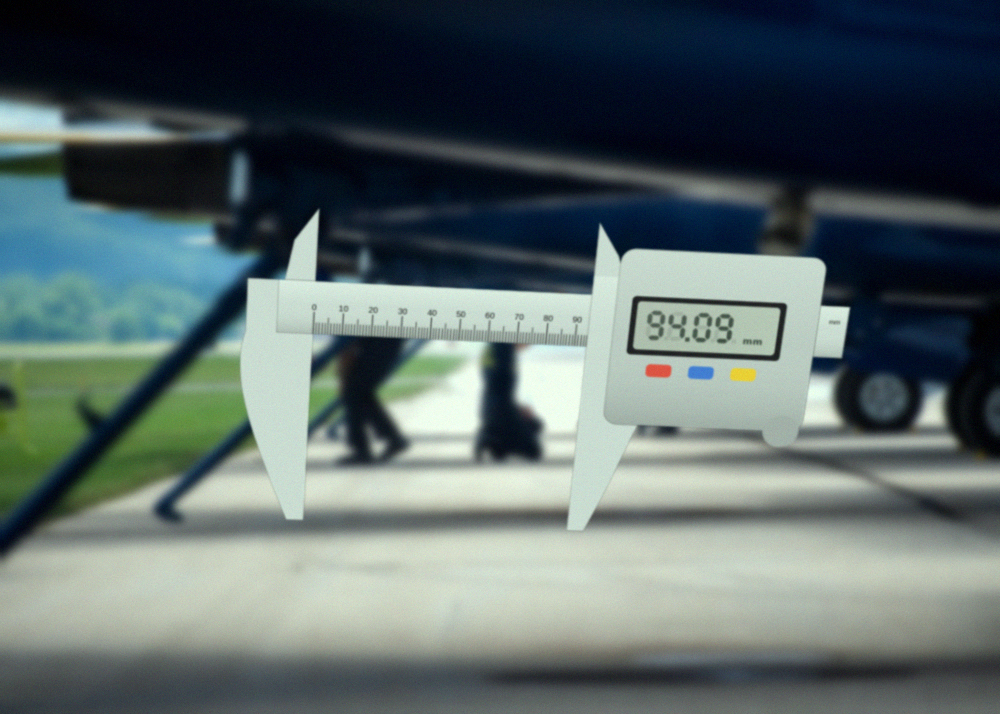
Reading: 94.09 mm
